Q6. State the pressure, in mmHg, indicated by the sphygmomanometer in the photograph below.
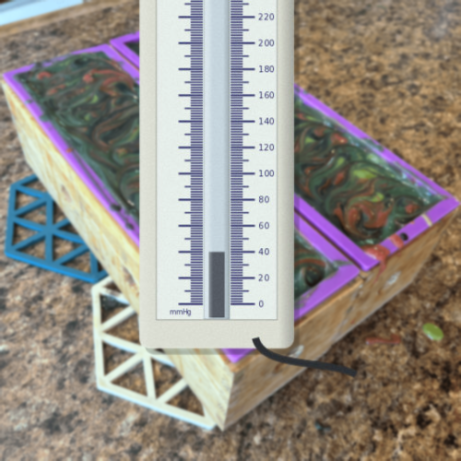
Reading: 40 mmHg
